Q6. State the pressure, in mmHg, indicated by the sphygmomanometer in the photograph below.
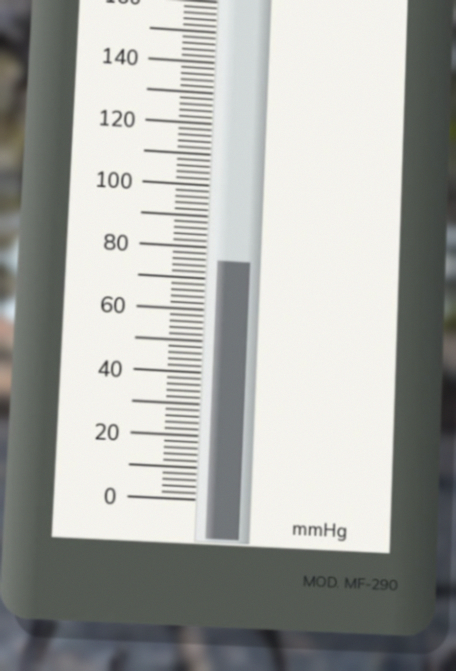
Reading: 76 mmHg
